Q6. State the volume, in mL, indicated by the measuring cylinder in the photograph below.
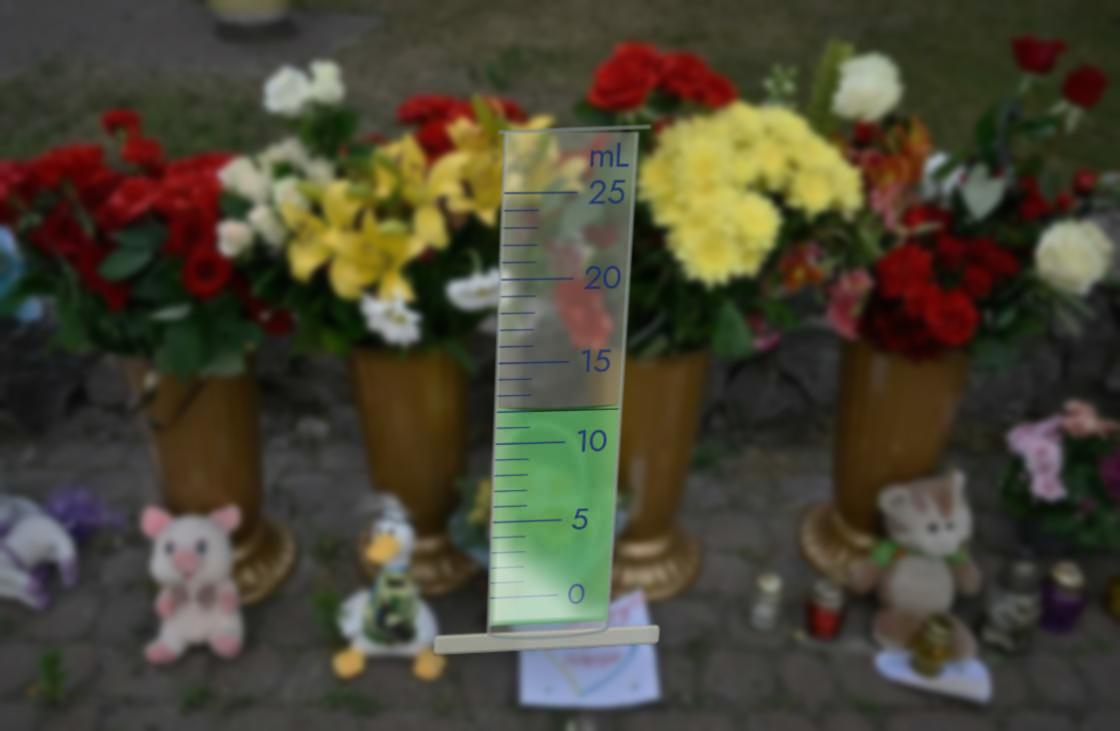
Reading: 12 mL
